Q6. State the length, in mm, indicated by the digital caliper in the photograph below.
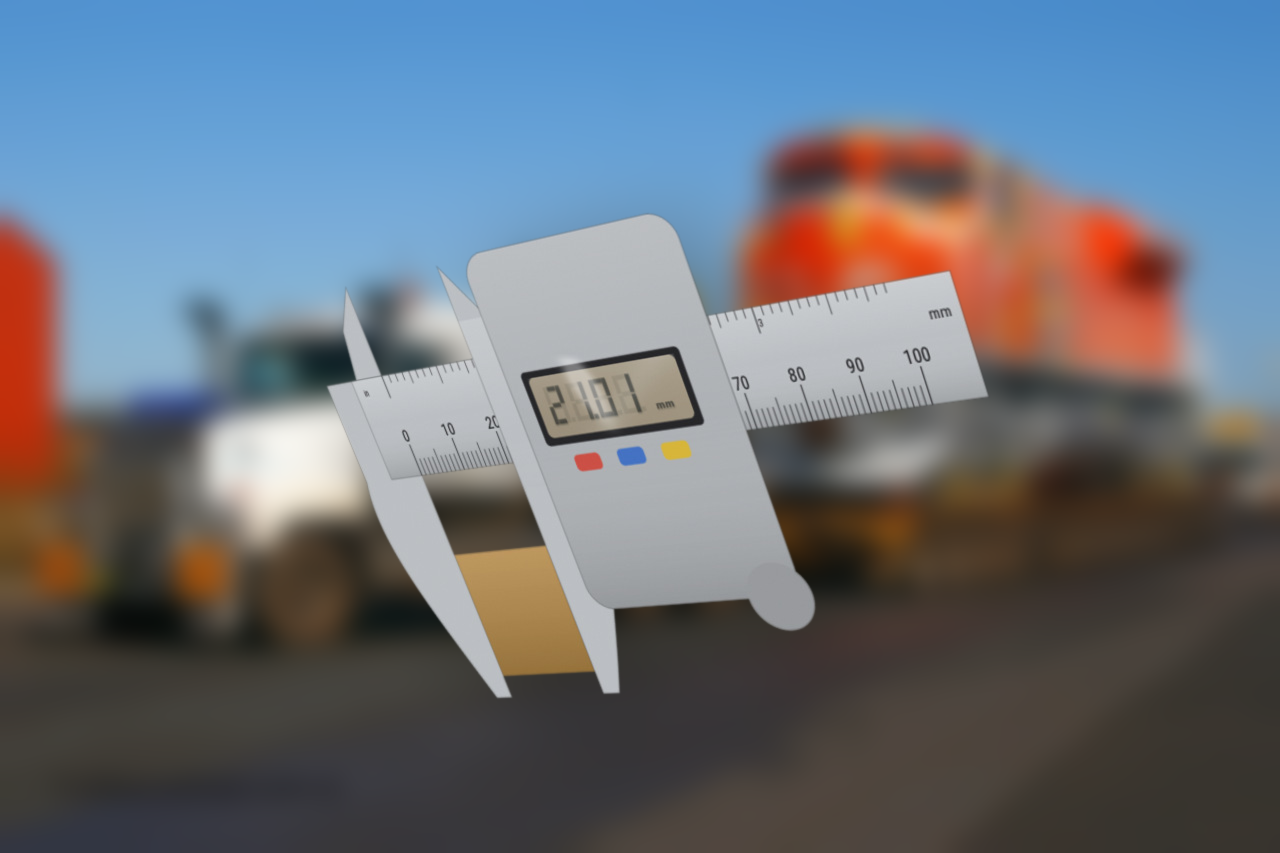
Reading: 21.01 mm
